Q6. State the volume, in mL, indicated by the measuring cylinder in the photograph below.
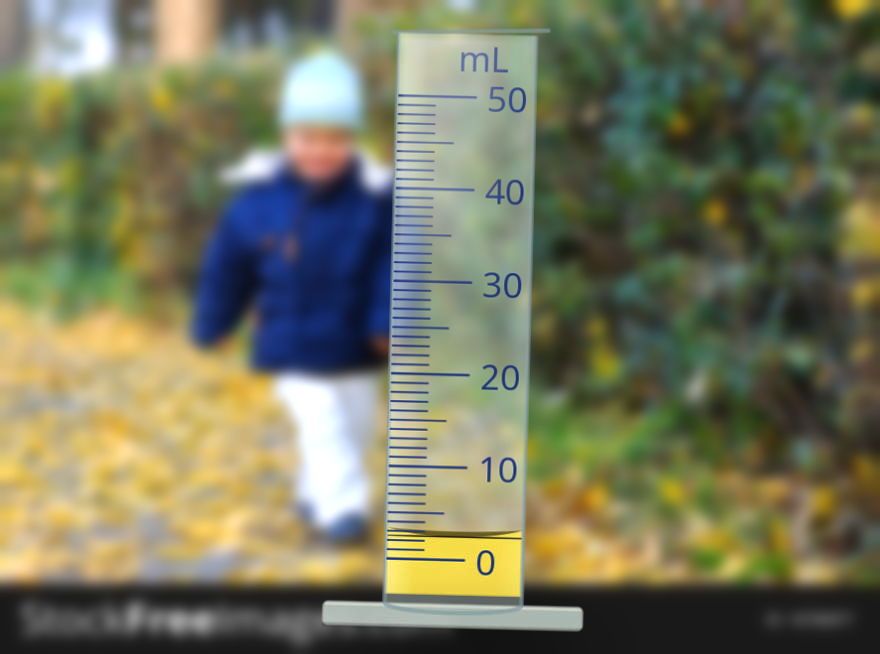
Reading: 2.5 mL
